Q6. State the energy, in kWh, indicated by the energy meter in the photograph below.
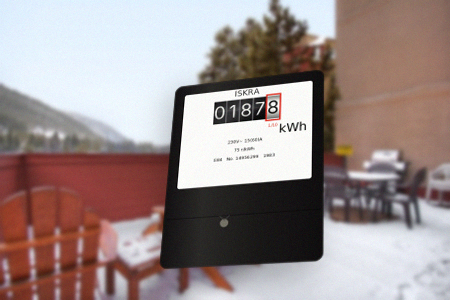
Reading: 187.8 kWh
